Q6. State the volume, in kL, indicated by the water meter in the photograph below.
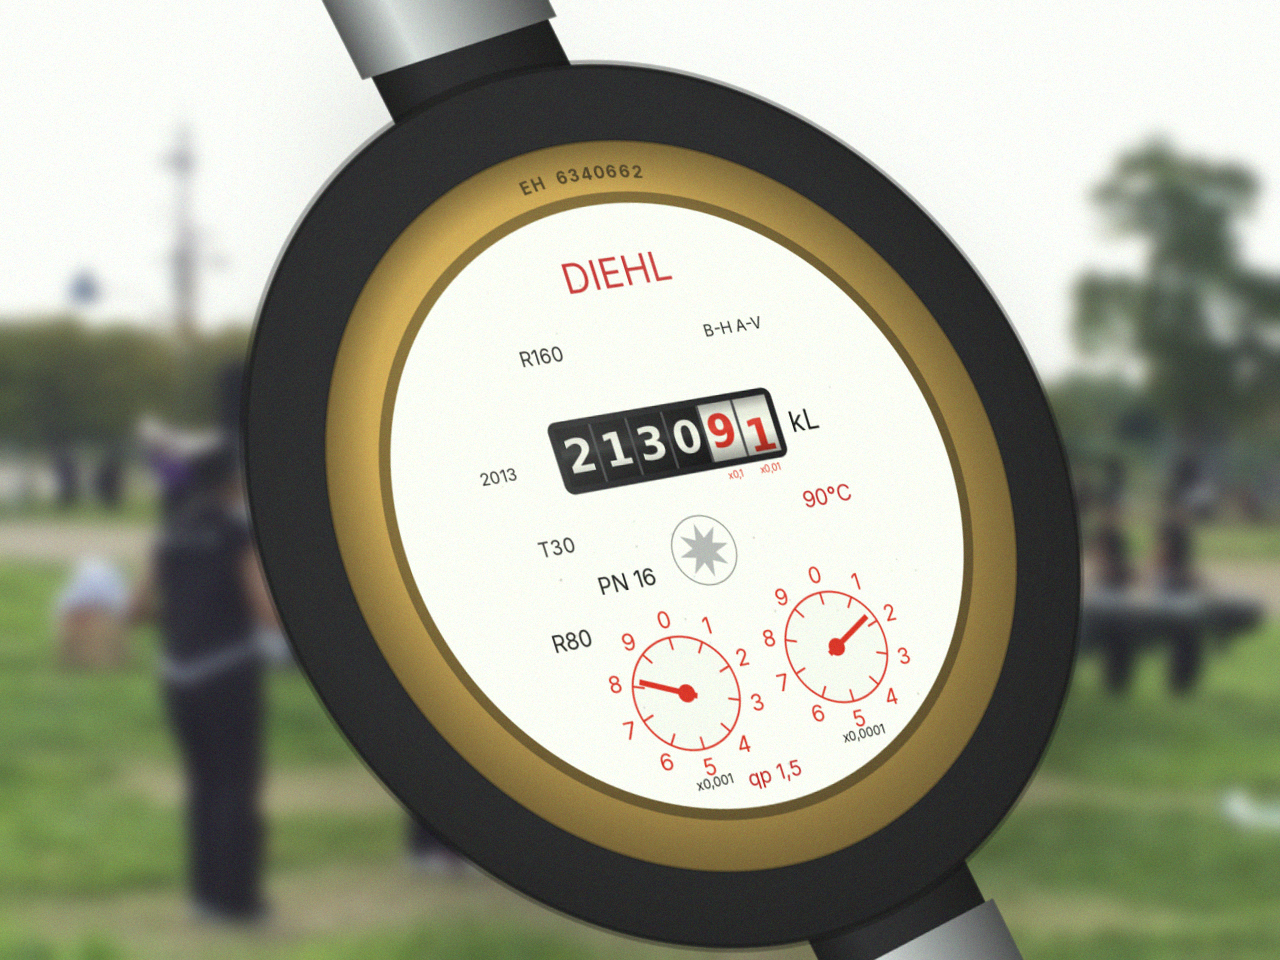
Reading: 2130.9081 kL
